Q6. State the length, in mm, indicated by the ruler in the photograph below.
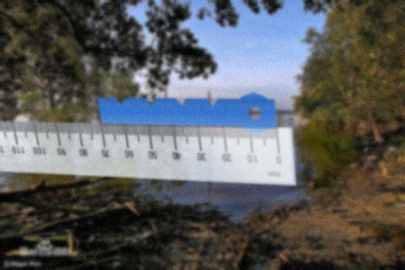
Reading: 70 mm
